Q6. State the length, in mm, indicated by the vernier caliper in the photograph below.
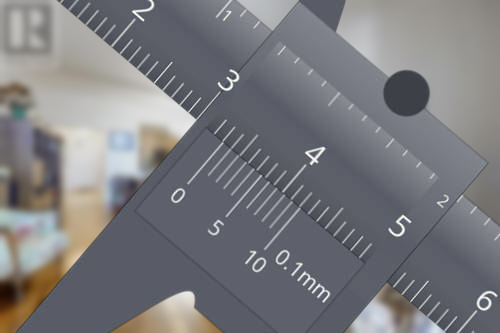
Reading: 33.1 mm
